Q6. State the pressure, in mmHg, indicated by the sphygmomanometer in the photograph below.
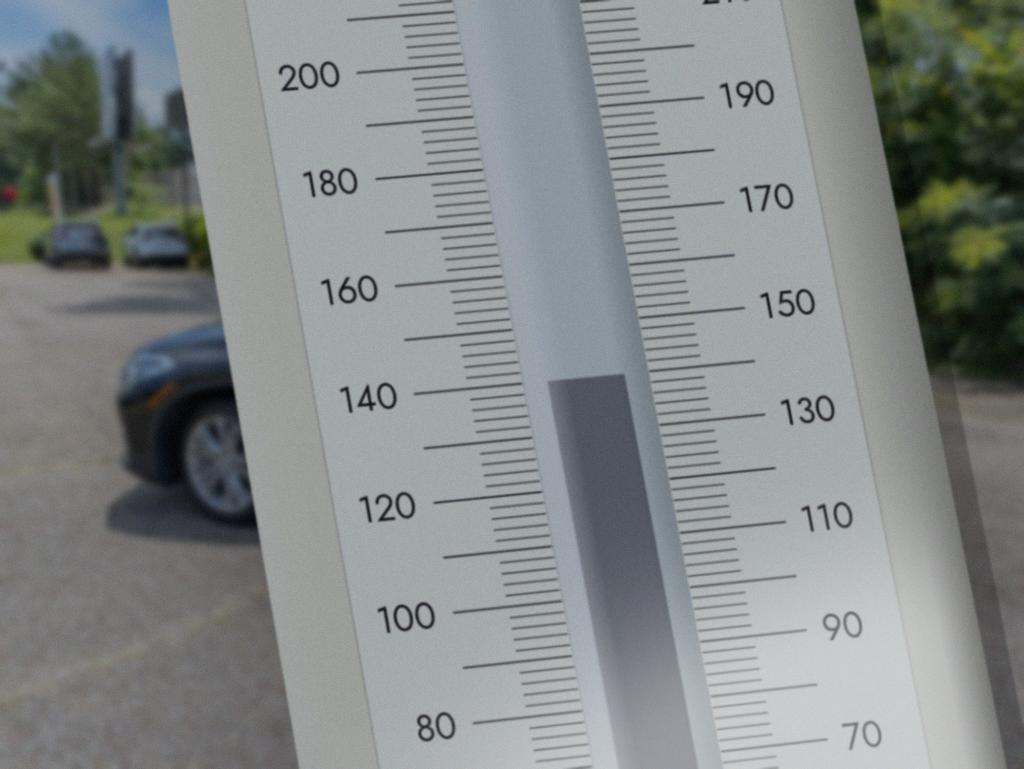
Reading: 140 mmHg
